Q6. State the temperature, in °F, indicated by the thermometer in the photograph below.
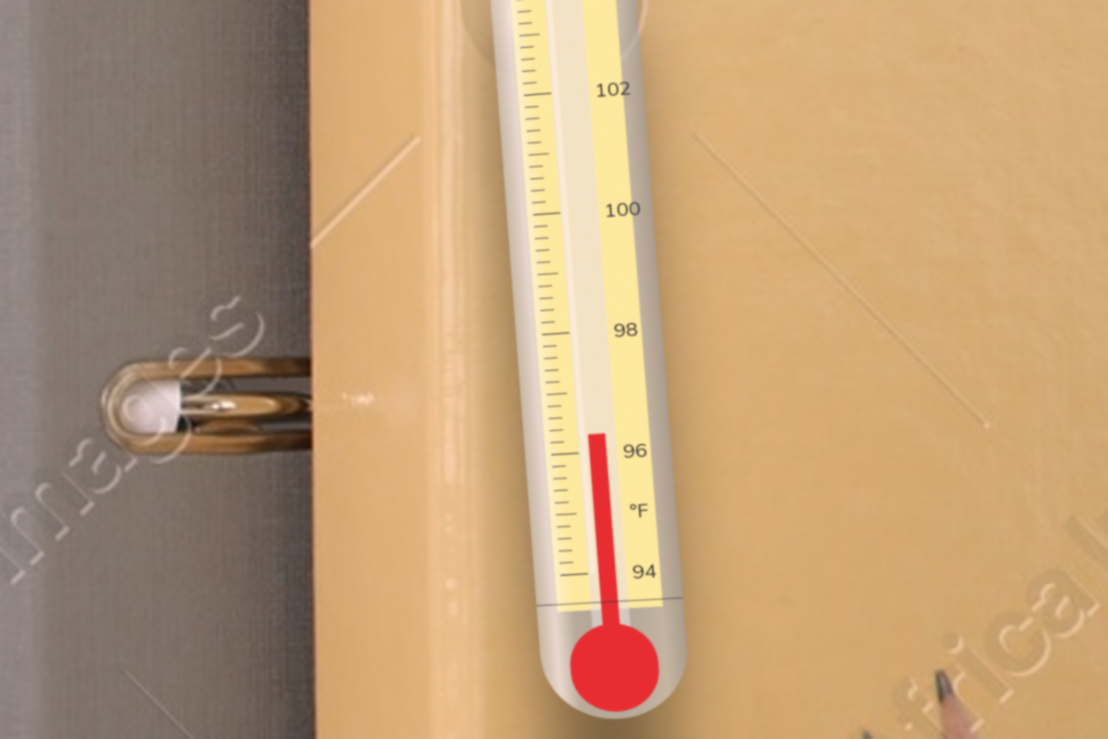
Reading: 96.3 °F
